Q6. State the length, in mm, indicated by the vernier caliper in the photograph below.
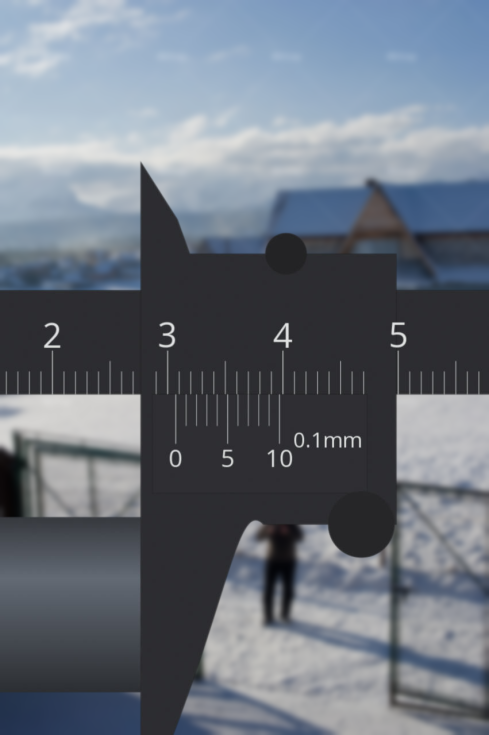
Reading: 30.7 mm
